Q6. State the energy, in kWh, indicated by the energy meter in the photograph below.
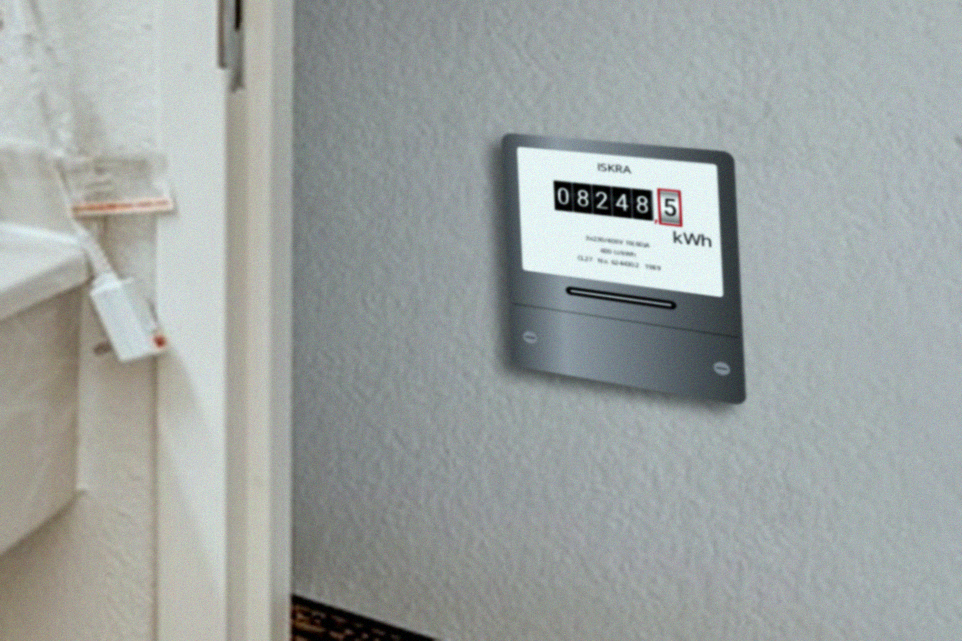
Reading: 8248.5 kWh
